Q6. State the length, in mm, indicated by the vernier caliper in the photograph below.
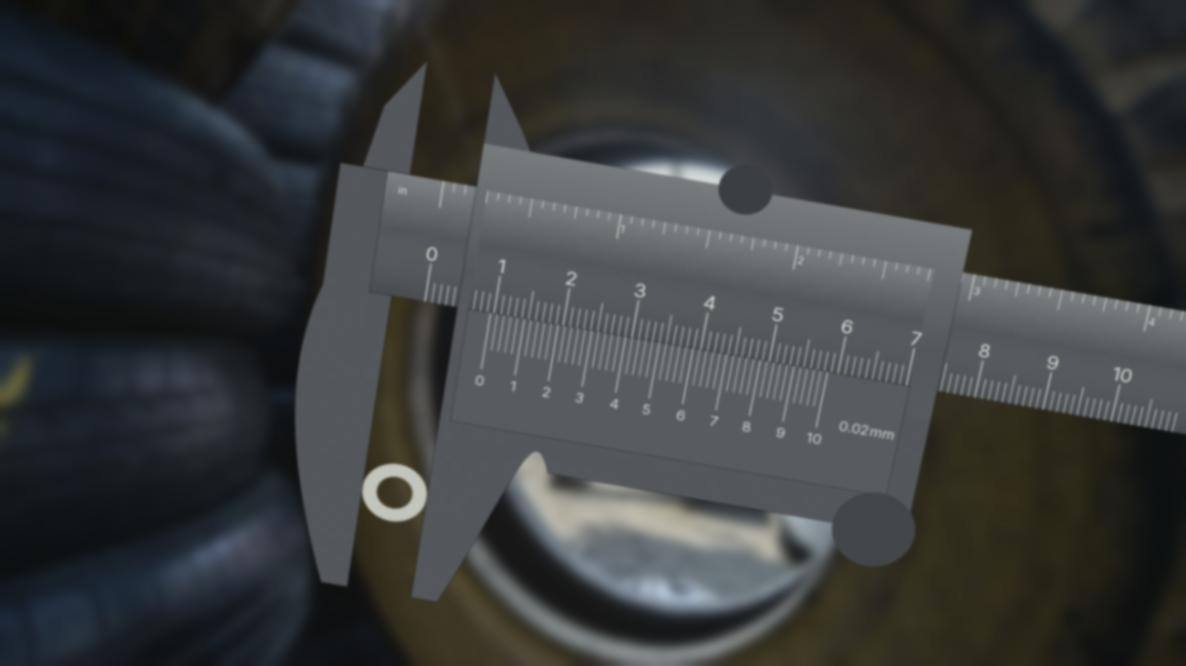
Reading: 9.5 mm
